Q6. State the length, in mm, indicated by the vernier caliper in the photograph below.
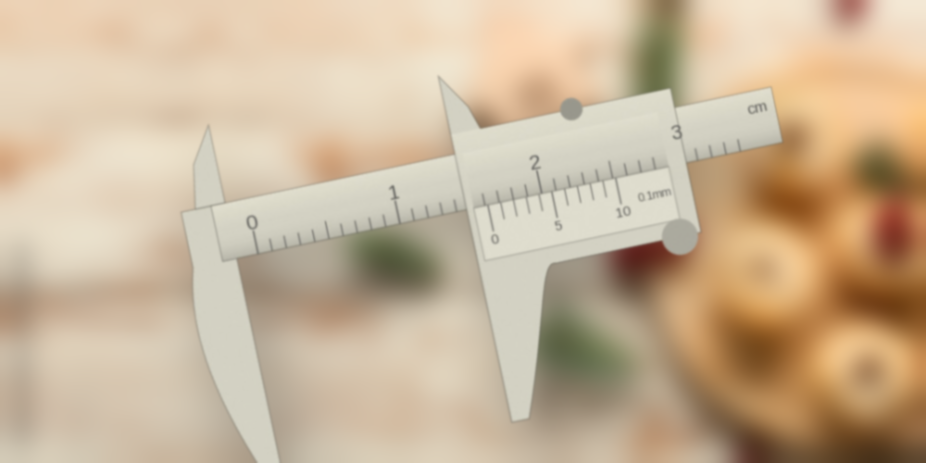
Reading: 16.2 mm
